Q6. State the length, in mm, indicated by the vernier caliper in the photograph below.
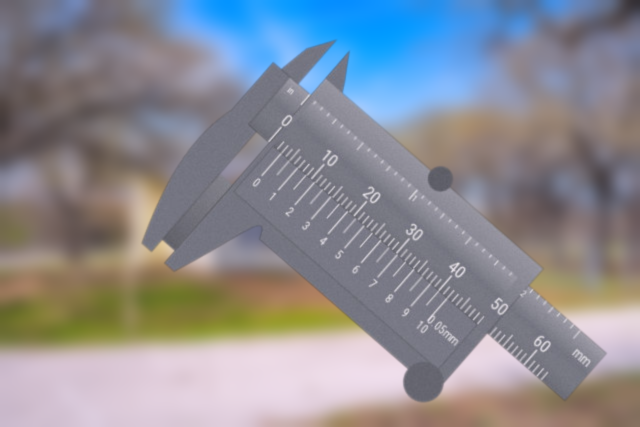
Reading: 3.0 mm
